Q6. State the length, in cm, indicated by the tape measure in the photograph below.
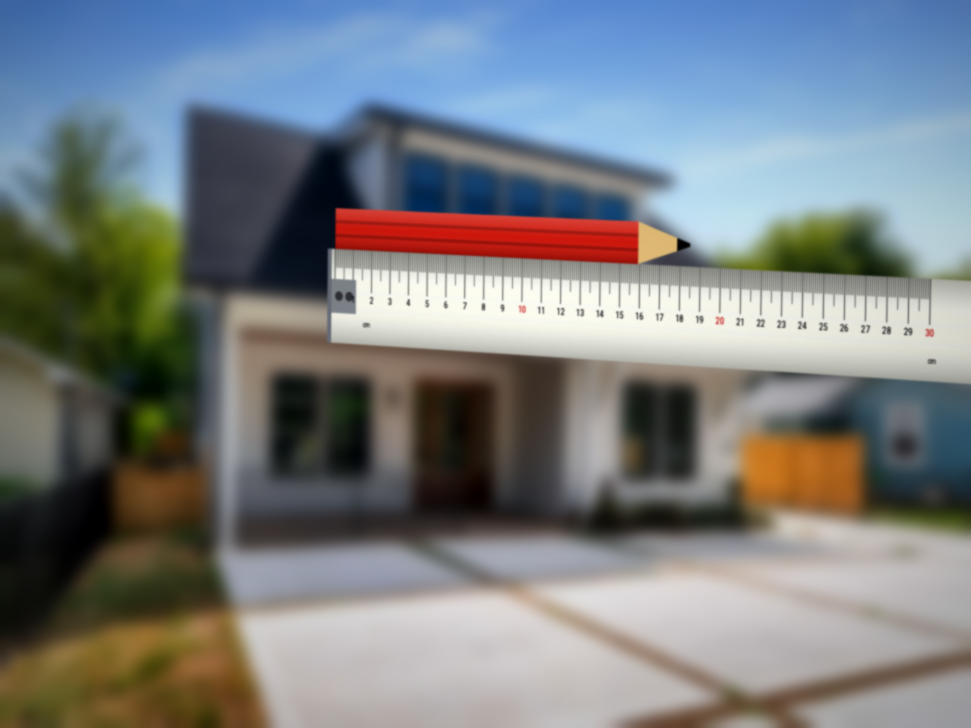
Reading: 18.5 cm
